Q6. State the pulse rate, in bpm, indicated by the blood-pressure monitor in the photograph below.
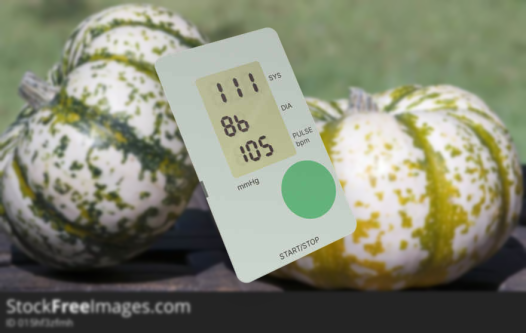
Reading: 105 bpm
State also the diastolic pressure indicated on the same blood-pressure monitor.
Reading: 86 mmHg
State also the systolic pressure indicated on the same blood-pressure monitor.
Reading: 111 mmHg
